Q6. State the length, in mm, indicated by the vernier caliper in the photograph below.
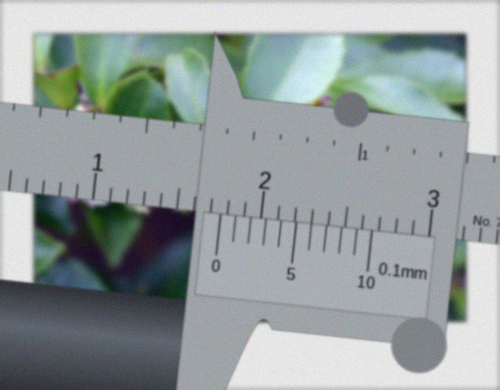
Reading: 17.6 mm
